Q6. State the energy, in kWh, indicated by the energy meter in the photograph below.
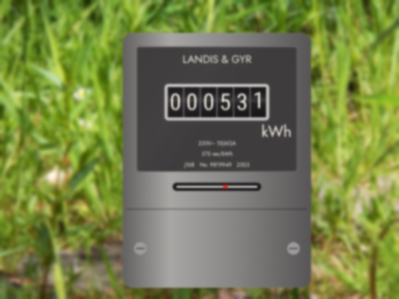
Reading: 531 kWh
